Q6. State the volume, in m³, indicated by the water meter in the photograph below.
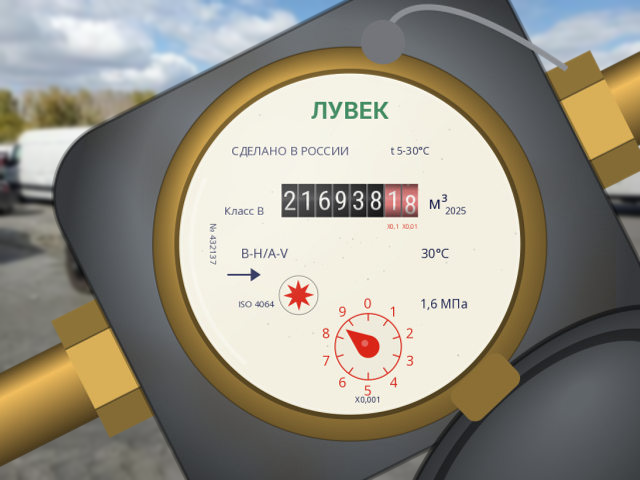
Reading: 216938.178 m³
